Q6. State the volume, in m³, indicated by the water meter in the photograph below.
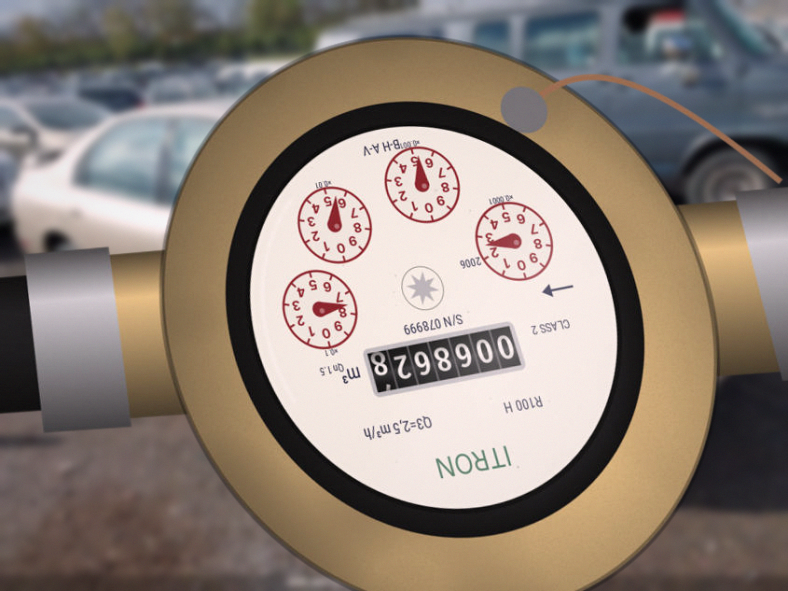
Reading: 68627.7552 m³
